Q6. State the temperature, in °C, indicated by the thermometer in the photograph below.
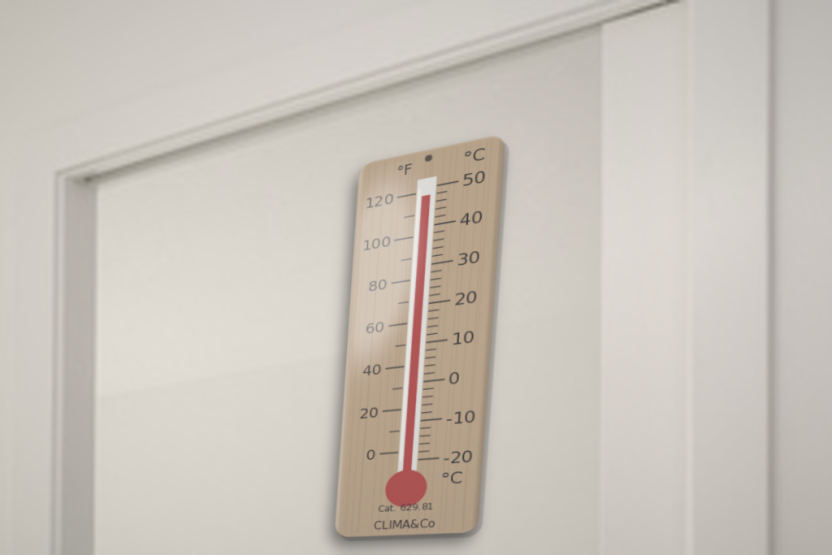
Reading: 48 °C
